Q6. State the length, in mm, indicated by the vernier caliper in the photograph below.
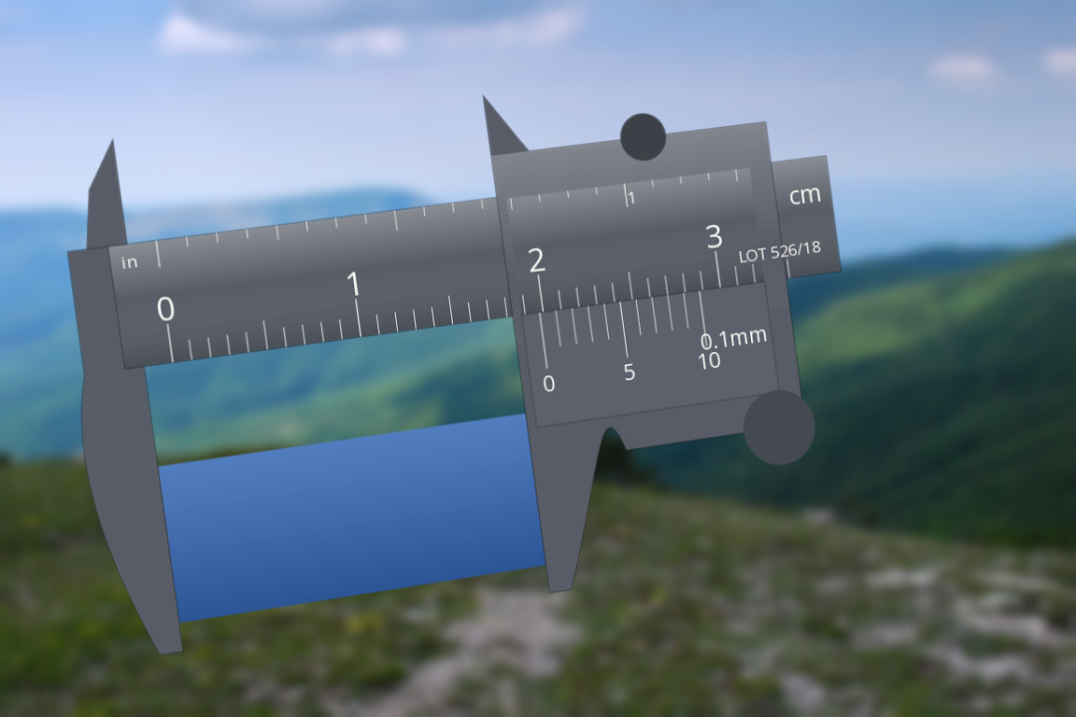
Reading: 19.8 mm
